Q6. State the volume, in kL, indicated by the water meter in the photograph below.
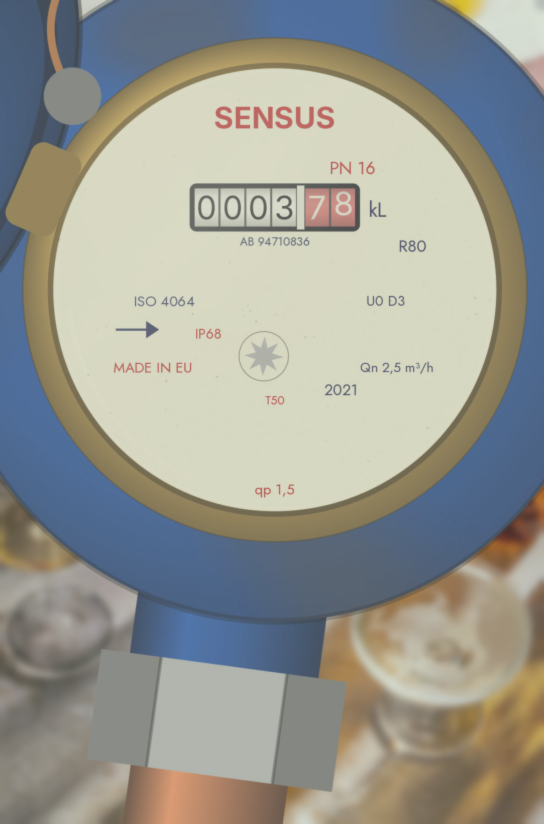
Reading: 3.78 kL
